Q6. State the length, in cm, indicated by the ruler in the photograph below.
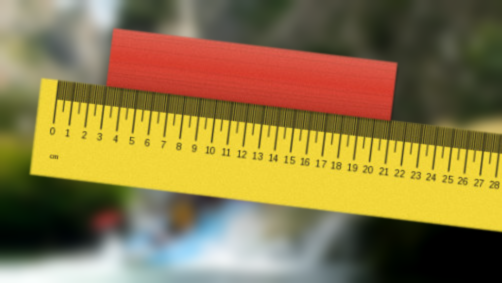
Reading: 18 cm
